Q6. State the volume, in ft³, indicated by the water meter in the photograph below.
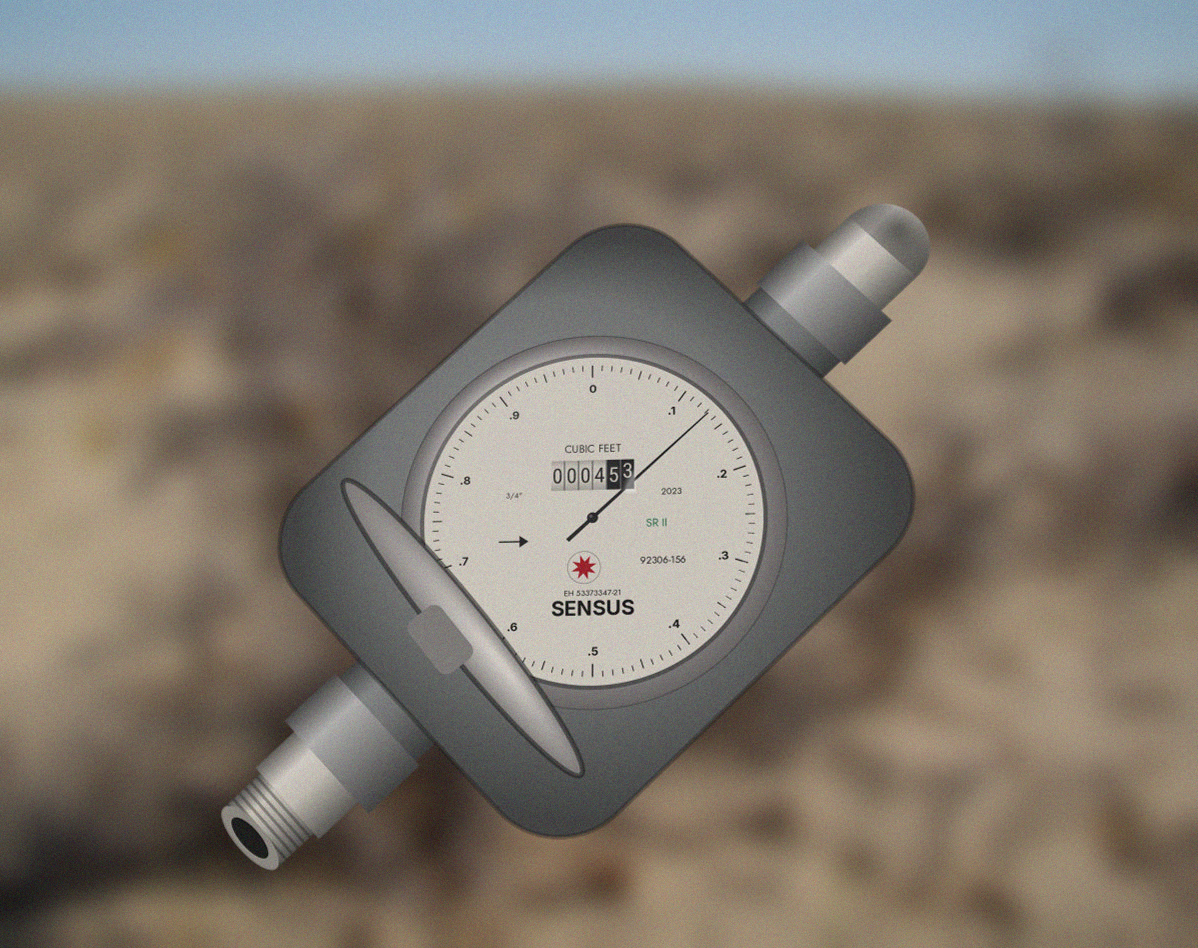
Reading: 453.13 ft³
